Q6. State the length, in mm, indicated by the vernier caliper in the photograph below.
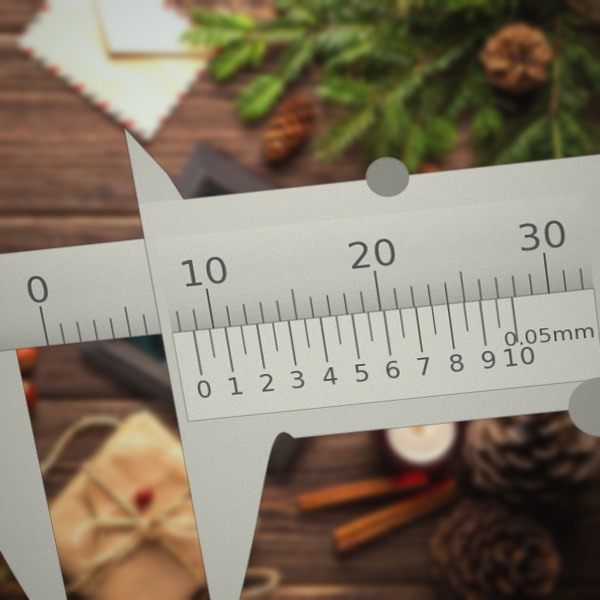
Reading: 8.8 mm
